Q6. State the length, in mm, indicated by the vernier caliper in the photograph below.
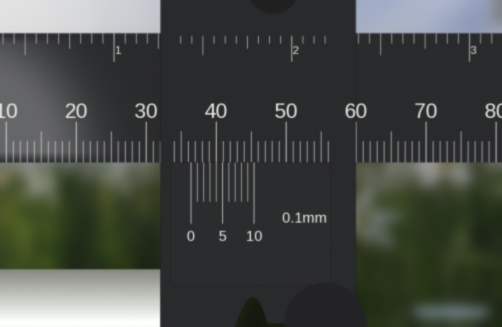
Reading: 36.4 mm
